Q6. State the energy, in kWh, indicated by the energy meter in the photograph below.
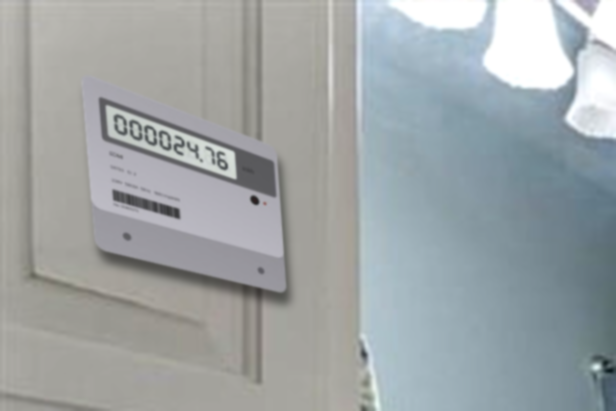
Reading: 24.76 kWh
